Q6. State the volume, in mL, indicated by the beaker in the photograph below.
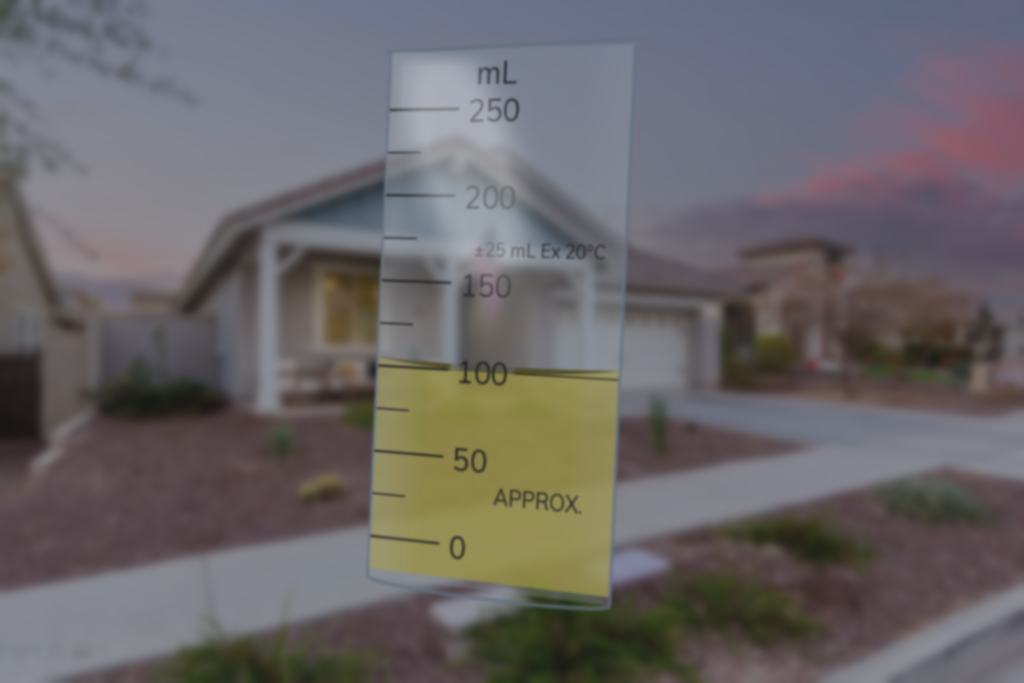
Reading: 100 mL
